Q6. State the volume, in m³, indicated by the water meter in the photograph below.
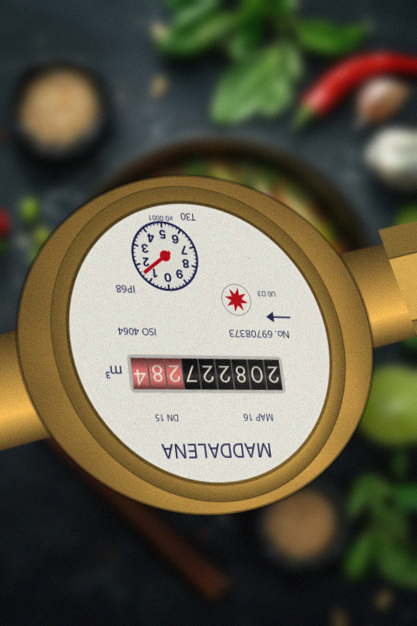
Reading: 208227.2841 m³
